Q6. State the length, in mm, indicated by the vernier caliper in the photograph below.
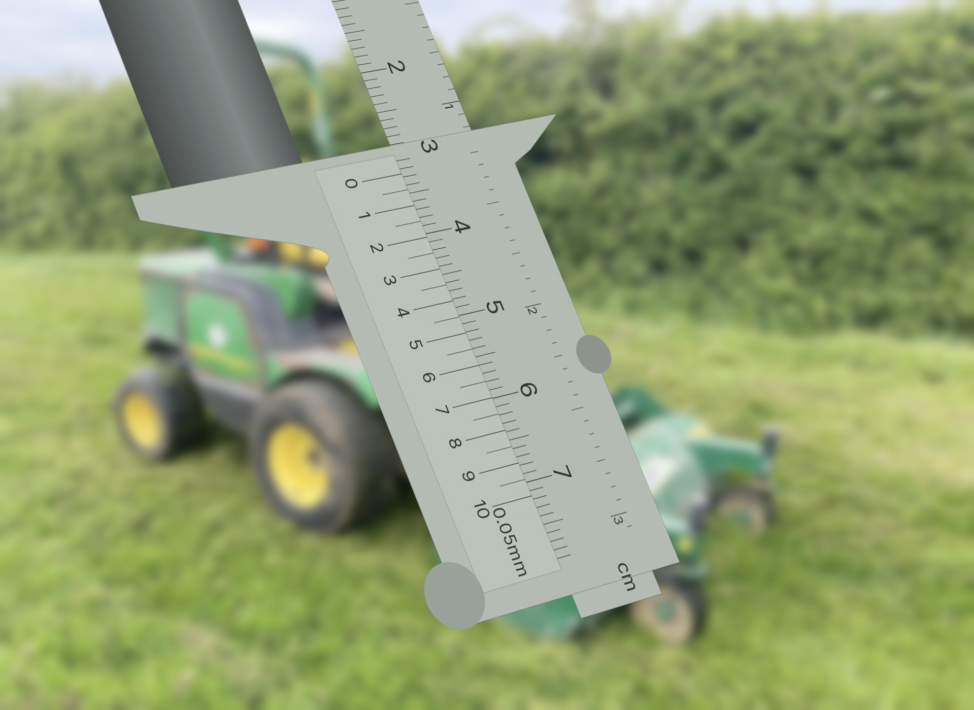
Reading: 32.6 mm
